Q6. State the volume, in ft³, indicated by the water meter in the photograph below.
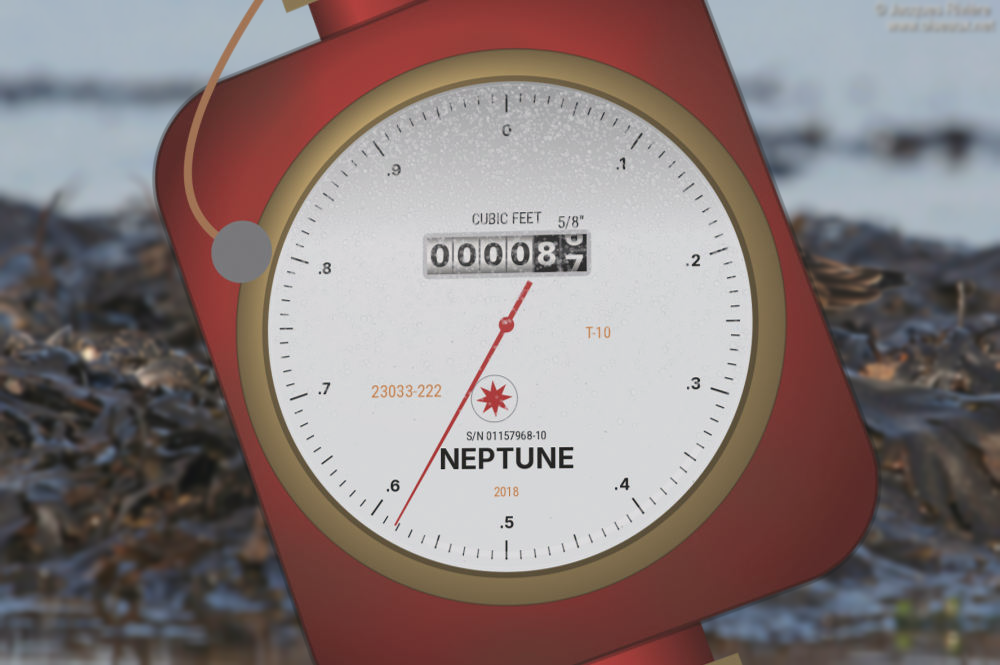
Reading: 86.58 ft³
